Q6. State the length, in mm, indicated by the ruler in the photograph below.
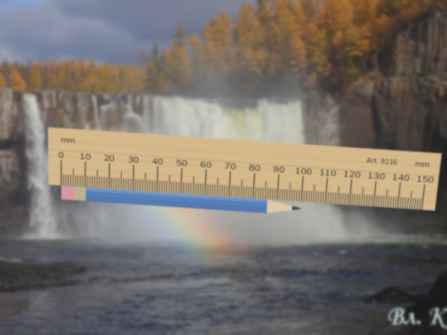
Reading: 100 mm
